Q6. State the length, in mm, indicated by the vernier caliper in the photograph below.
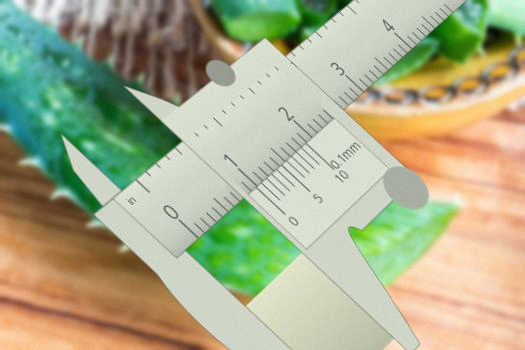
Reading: 9.8 mm
